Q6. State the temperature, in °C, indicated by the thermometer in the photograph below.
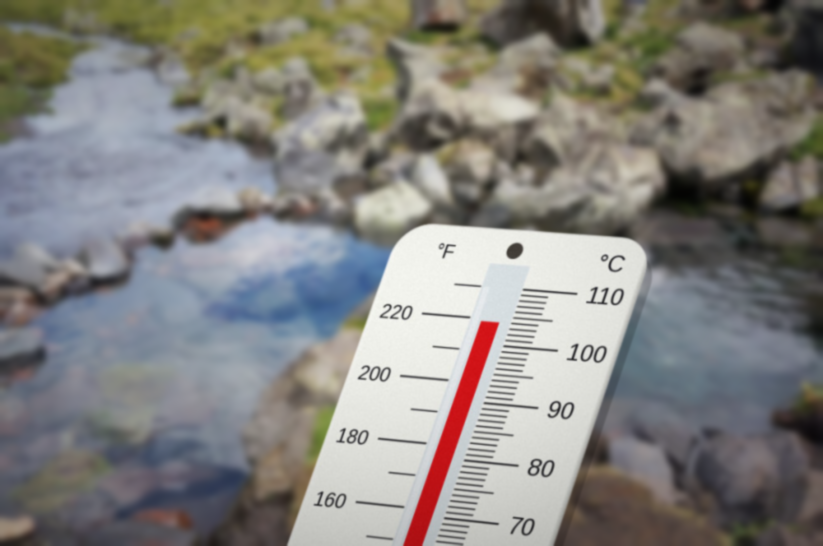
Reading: 104 °C
